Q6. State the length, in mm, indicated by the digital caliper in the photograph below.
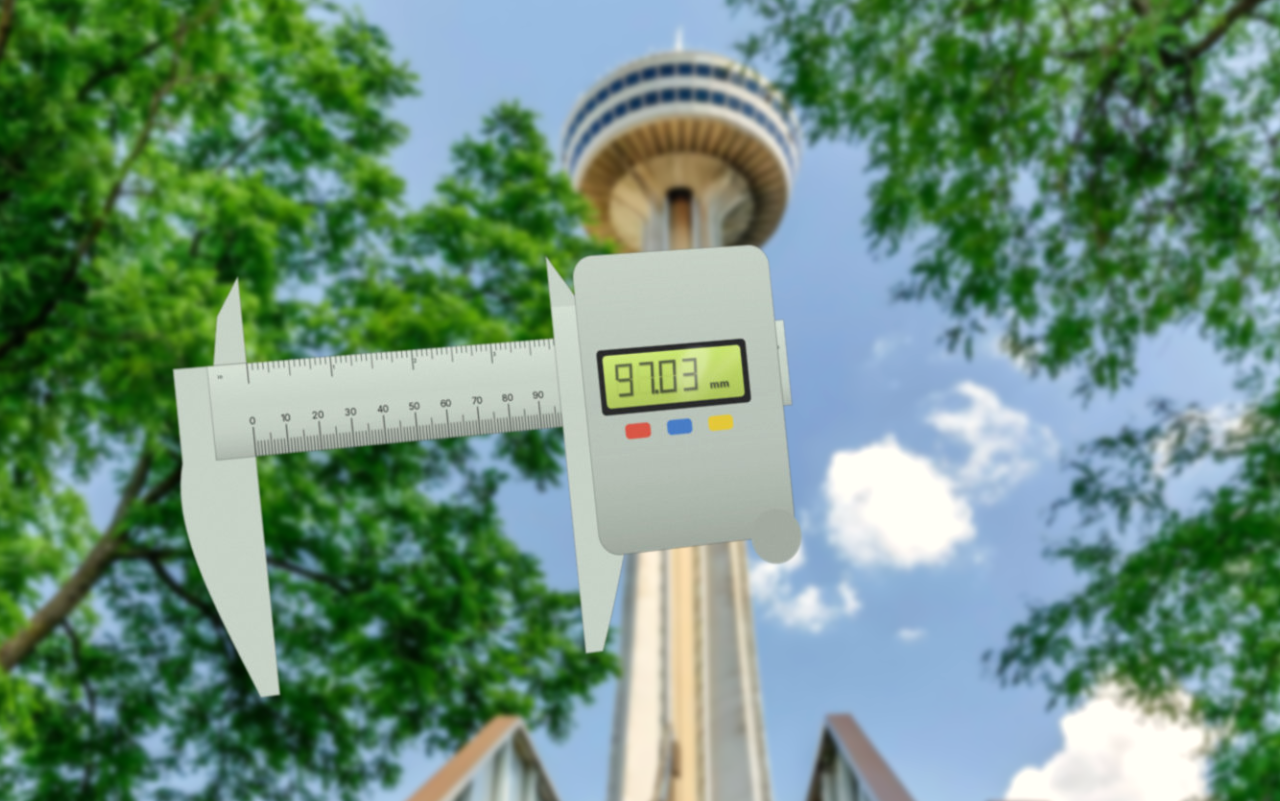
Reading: 97.03 mm
